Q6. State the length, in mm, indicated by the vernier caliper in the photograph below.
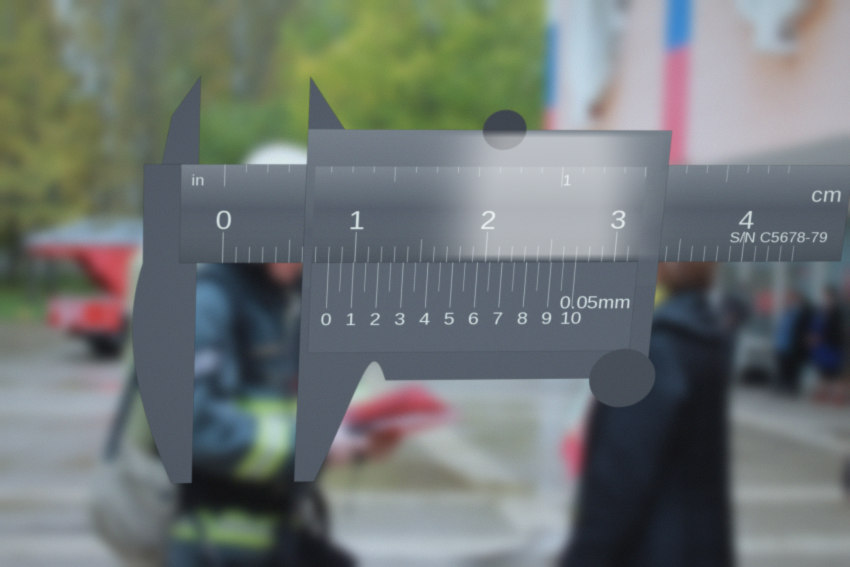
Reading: 8.0 mm
